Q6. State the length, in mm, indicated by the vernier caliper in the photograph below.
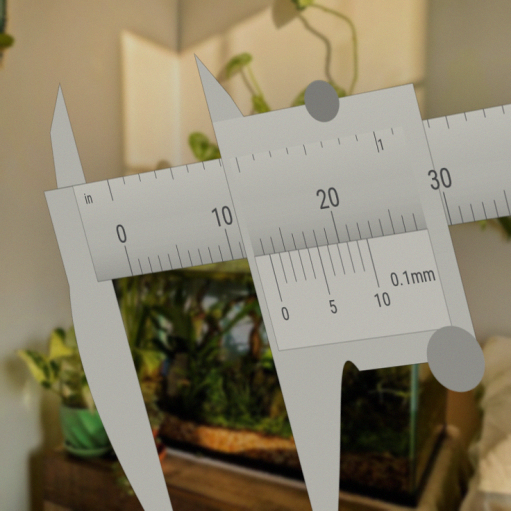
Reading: 13.5 mm
